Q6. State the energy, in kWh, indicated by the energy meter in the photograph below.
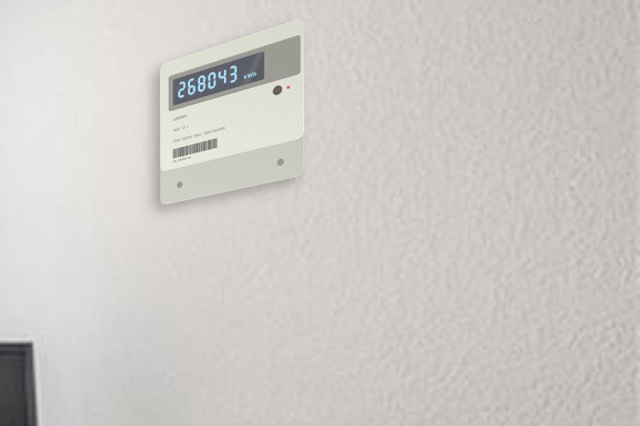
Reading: 268043 kWh
